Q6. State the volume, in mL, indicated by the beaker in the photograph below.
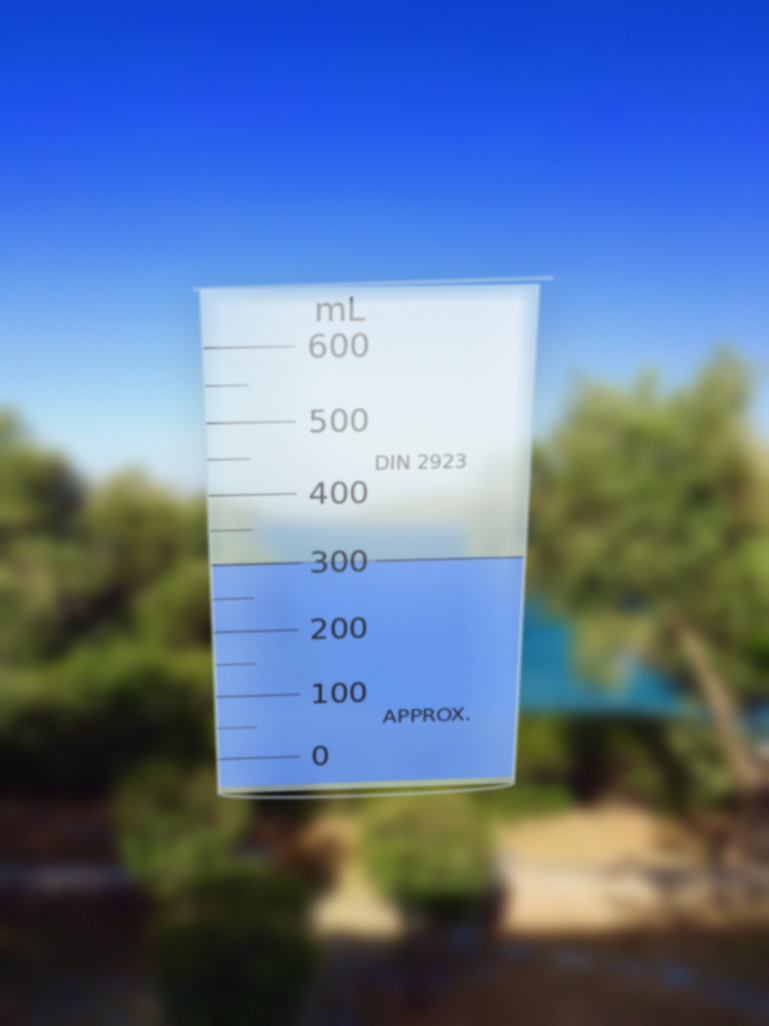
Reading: 300 mL
